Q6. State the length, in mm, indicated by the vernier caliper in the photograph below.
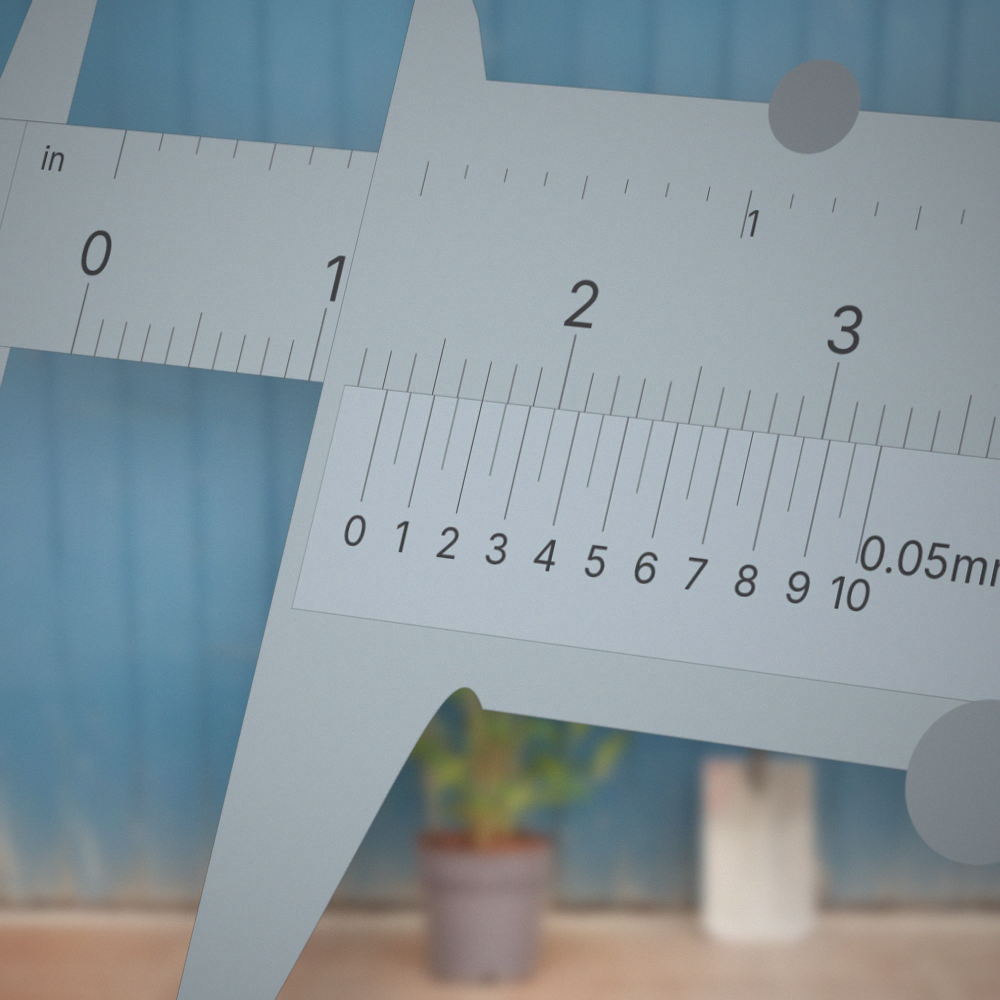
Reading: 13.20 mm
